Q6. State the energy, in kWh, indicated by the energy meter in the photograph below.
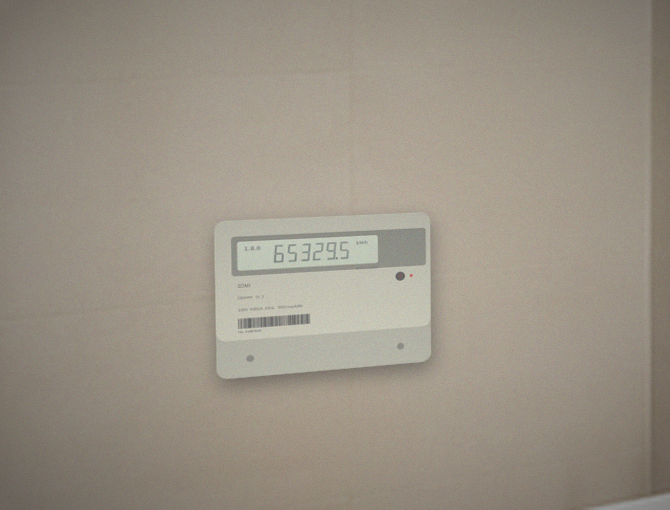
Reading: 65329.5 kWh
